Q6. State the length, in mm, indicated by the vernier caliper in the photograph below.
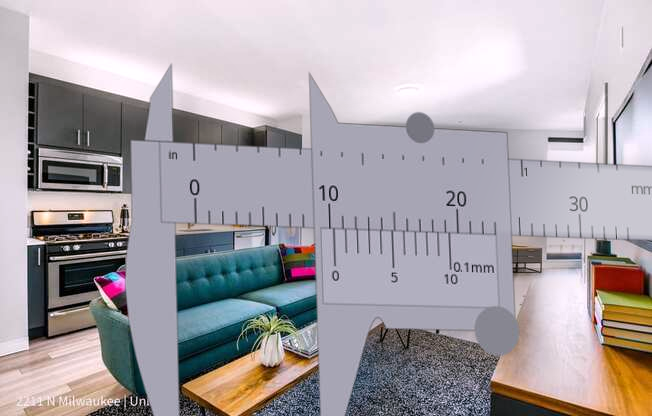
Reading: 10.3 mm
